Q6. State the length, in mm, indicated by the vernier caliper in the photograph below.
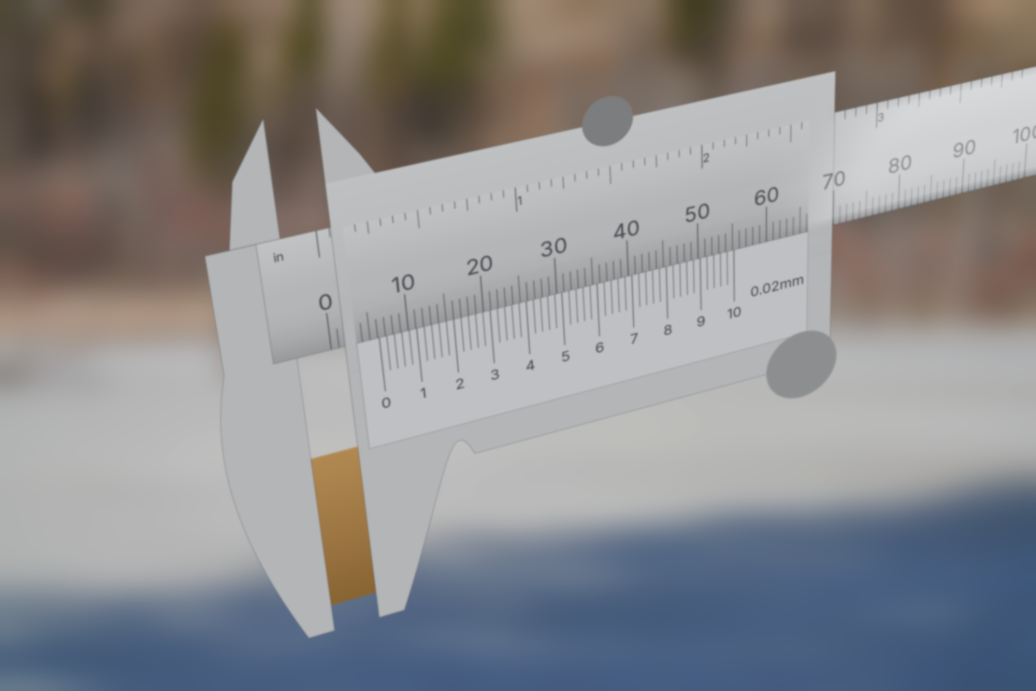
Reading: 6.2 mm
